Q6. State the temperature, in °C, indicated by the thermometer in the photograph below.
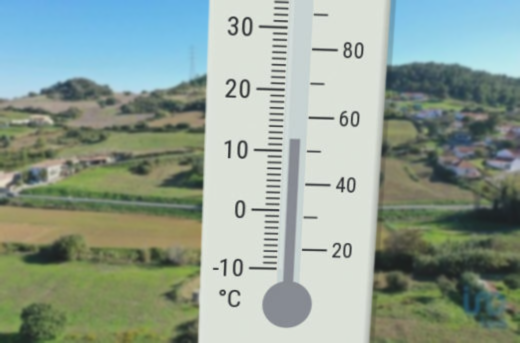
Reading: 12 °C
